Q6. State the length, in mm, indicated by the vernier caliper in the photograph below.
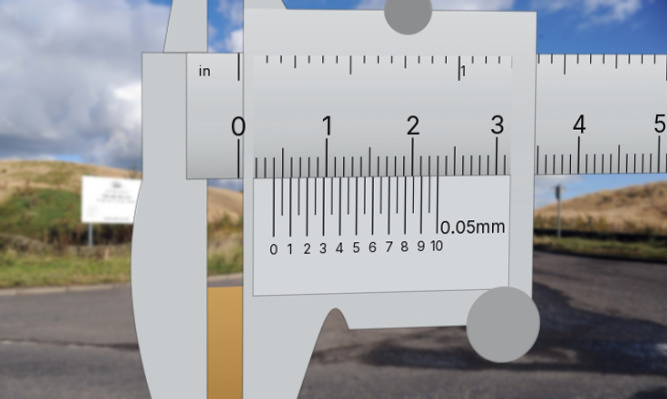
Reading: 4.0 mm
